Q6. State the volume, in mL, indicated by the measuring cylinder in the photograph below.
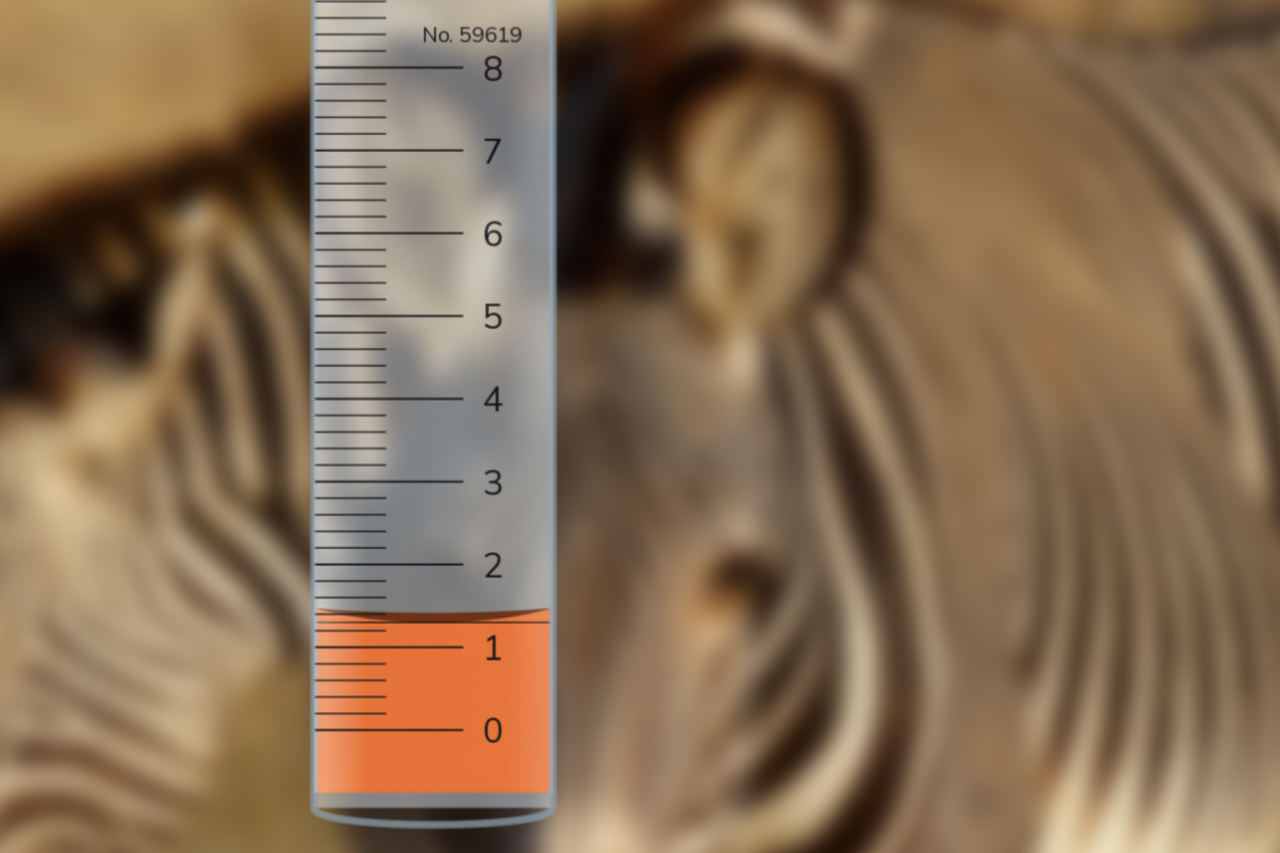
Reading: 1.3 mL
